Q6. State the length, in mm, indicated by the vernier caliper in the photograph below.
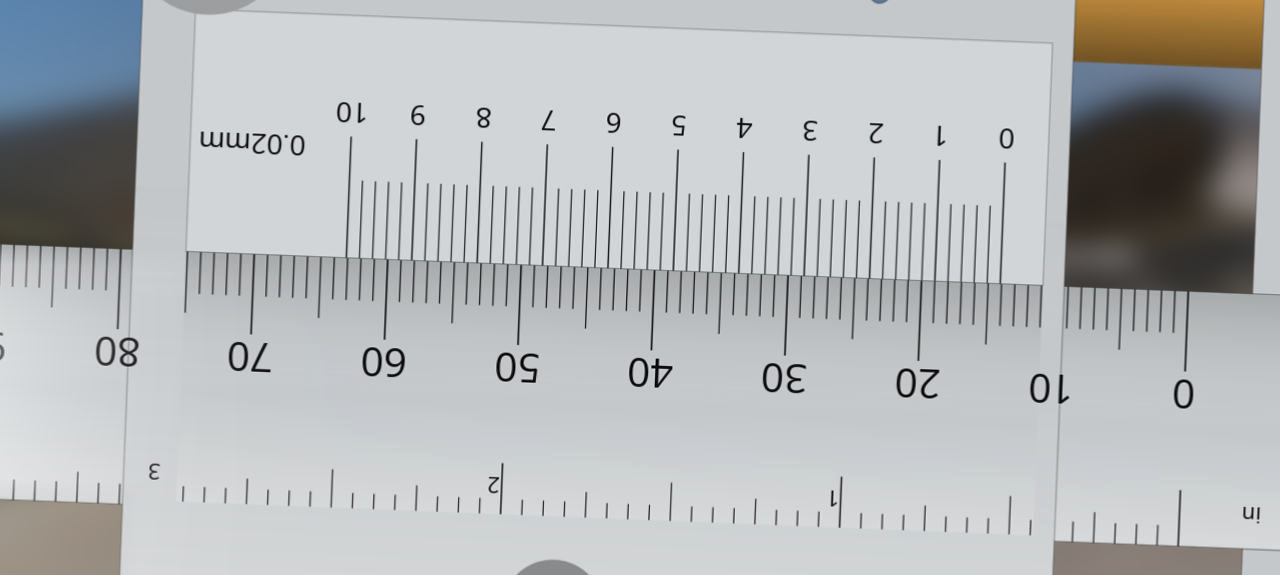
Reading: 14.1 mm
